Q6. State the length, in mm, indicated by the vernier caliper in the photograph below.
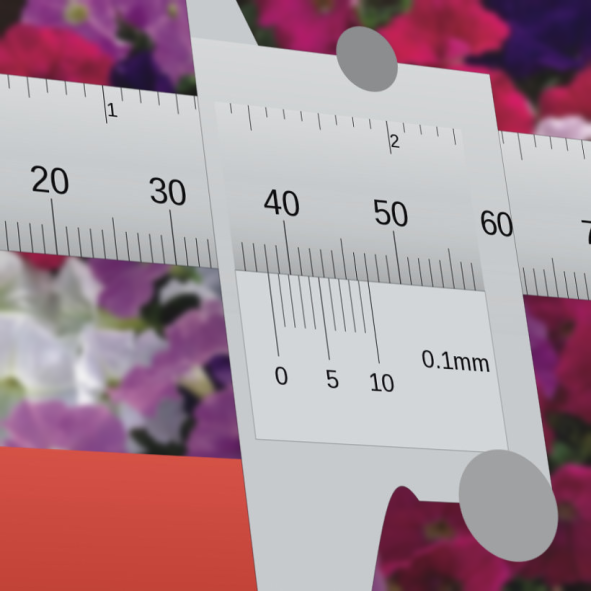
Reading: 38.0 mm
